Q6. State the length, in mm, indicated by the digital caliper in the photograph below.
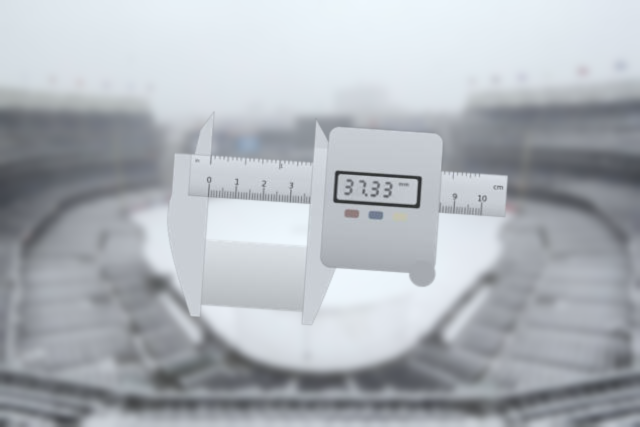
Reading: 37.33 mm
